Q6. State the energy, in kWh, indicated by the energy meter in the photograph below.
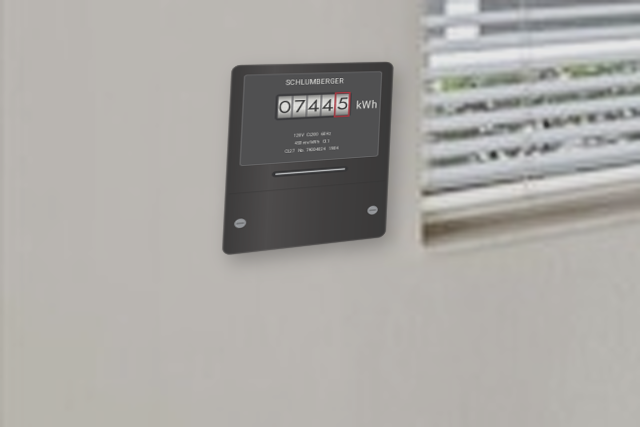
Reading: 744.5 kWh
